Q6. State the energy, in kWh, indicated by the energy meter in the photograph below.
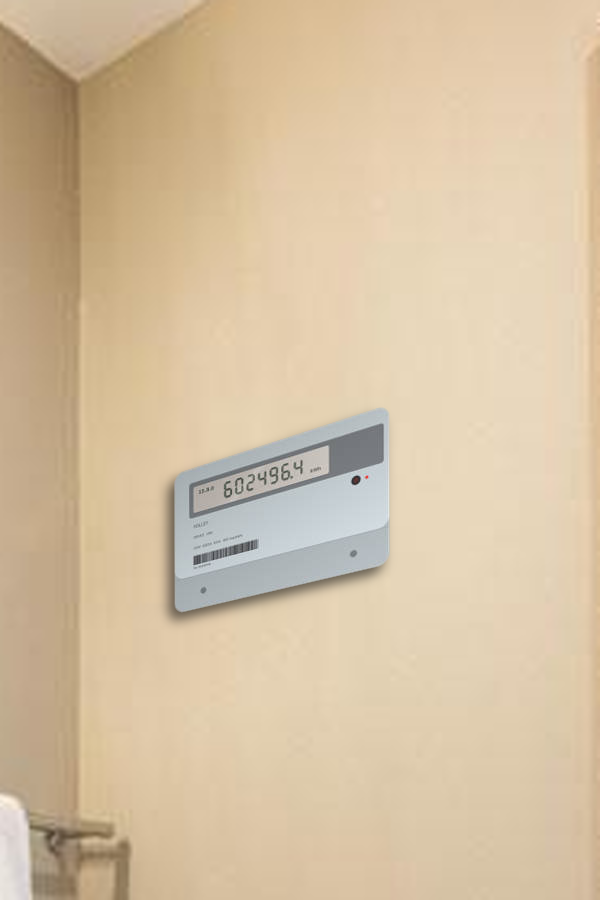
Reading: 602496.4 kWh
